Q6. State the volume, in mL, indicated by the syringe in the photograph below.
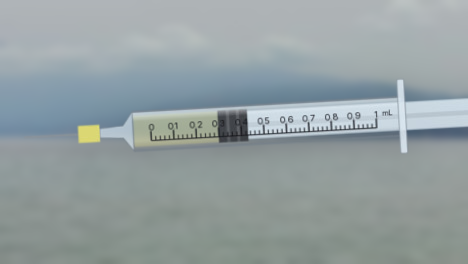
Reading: 0.3 mL
